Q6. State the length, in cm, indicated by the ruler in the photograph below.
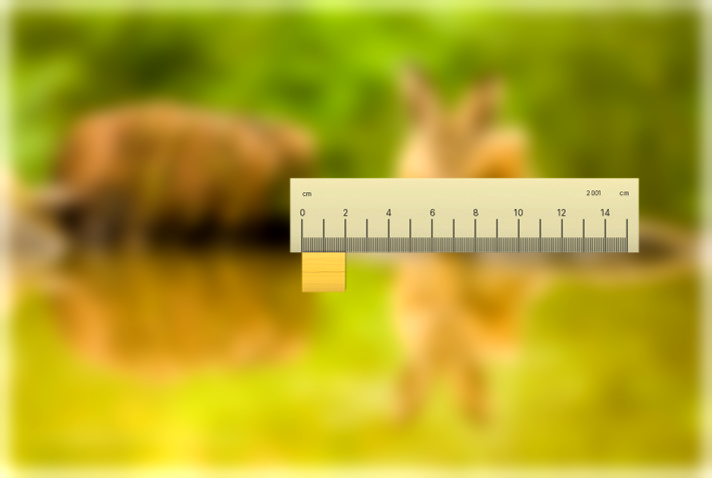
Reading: 2 cm
